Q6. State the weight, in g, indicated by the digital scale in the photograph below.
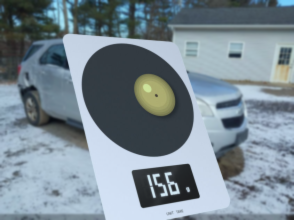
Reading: 156 g
